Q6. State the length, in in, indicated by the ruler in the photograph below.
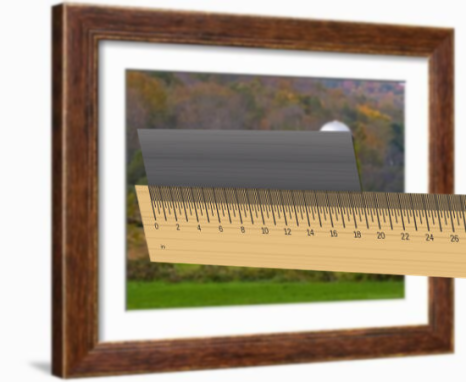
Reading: 19 in
